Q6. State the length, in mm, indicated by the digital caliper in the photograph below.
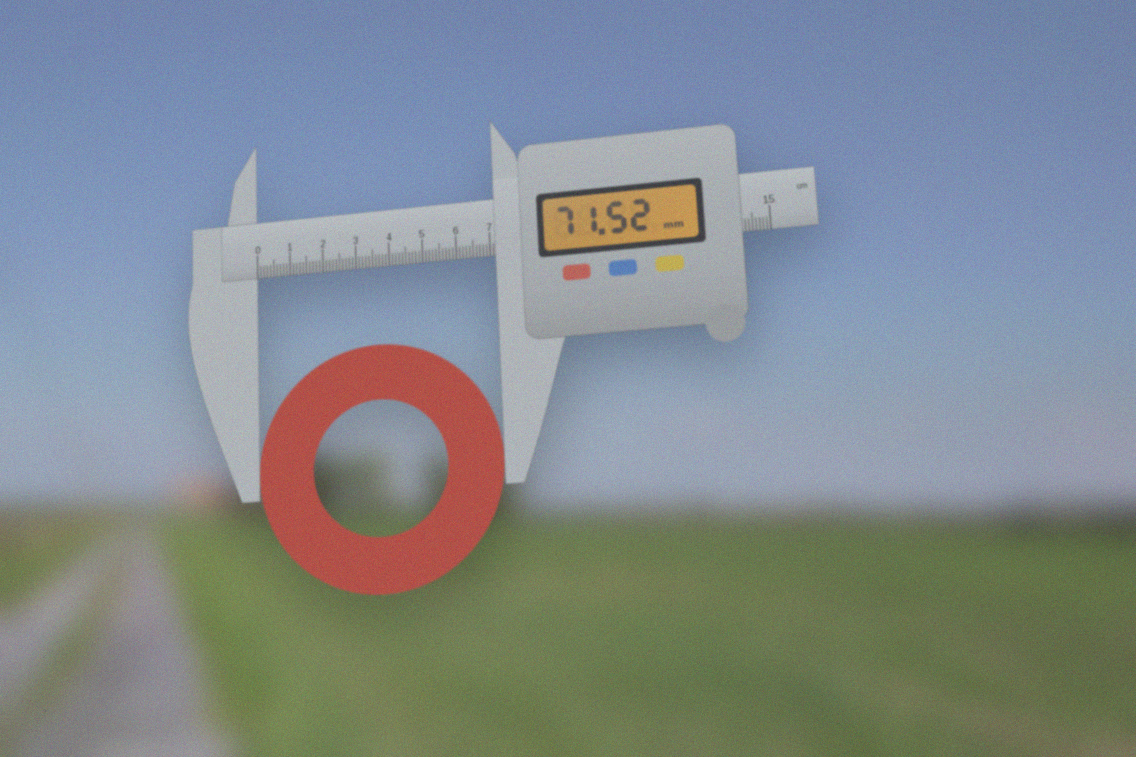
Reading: 71.52 mm
